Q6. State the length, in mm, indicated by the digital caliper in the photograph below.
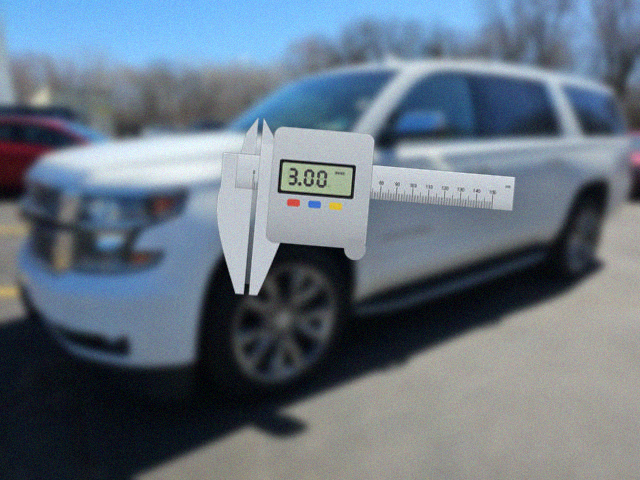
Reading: 3.00 mm
